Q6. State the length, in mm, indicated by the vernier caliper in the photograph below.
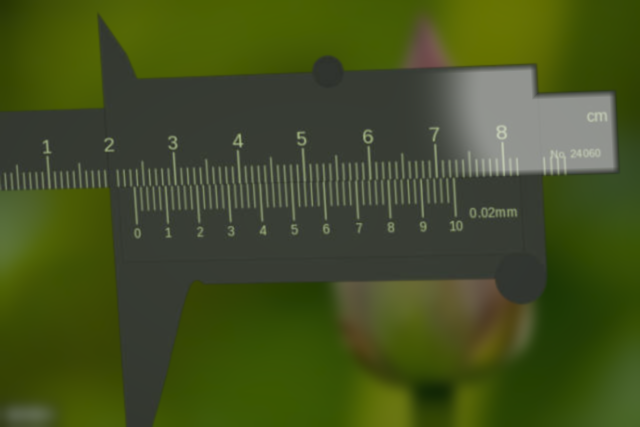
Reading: 23.5 mm
